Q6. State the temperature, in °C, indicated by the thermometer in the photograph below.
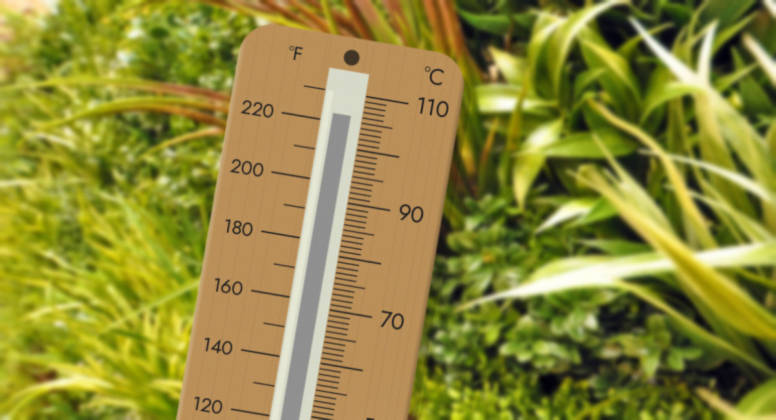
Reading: 106 °C
